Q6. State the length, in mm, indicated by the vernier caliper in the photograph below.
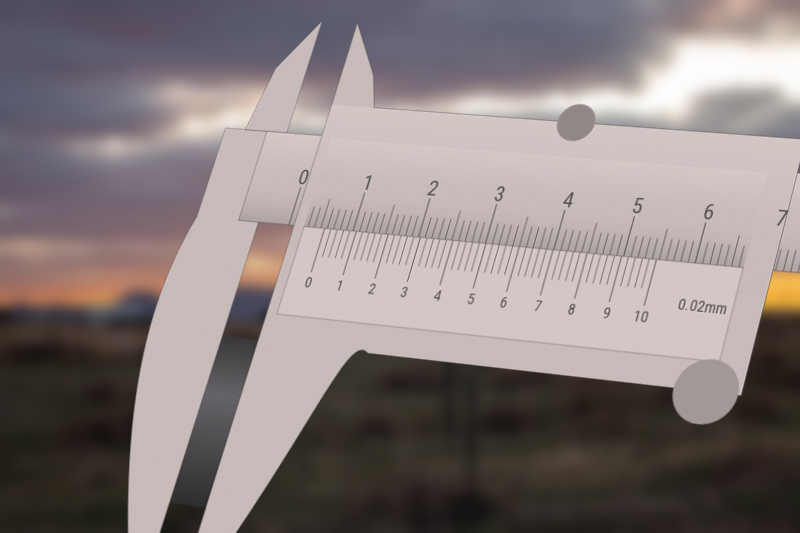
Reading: 5.6 mm
